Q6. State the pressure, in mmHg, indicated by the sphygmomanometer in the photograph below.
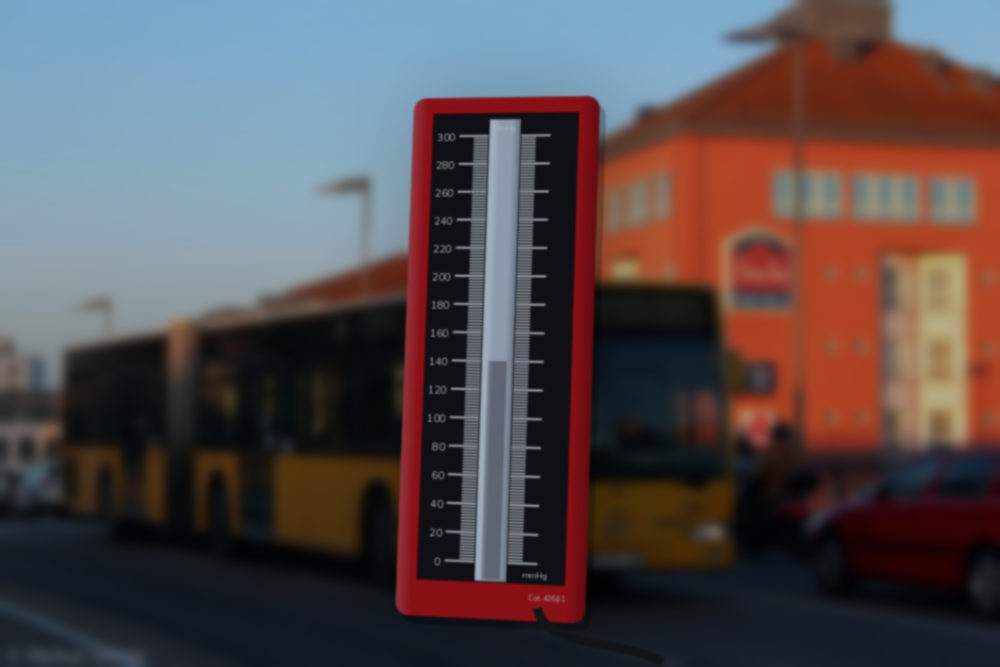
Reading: 140 mmHg
